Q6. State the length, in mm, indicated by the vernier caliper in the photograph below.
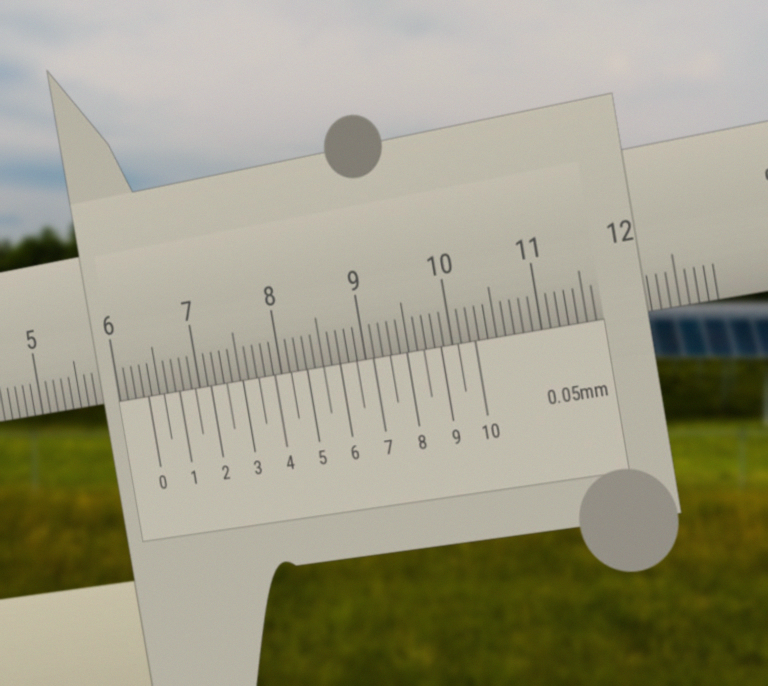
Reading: 63.6 mm
